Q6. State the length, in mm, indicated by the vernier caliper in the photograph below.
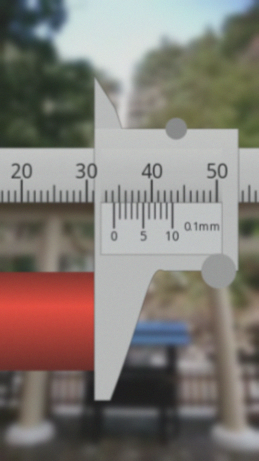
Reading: 34.2 mm
